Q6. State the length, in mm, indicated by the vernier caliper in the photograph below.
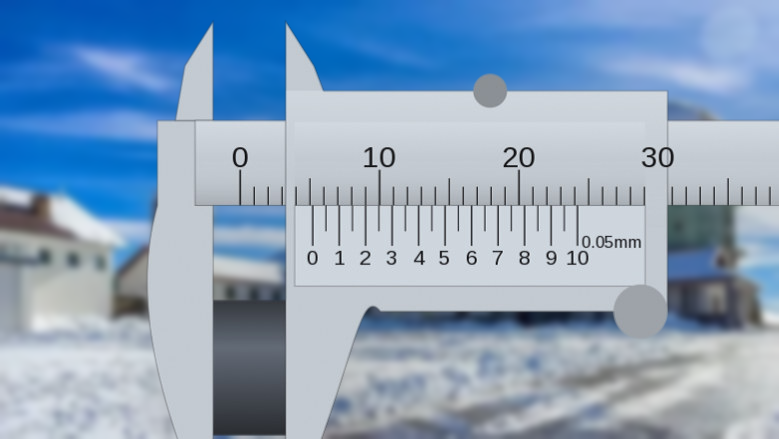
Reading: 5.2 mm
